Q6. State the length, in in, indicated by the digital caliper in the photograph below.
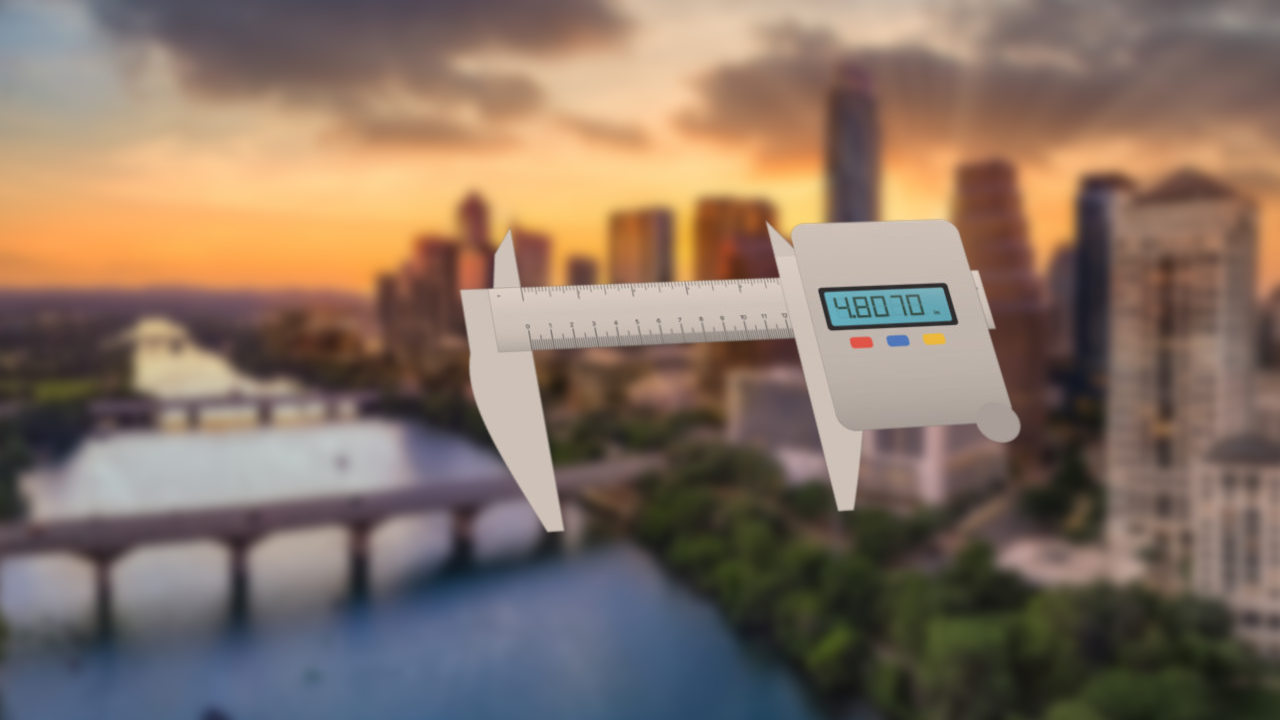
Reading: 4.8070 in
